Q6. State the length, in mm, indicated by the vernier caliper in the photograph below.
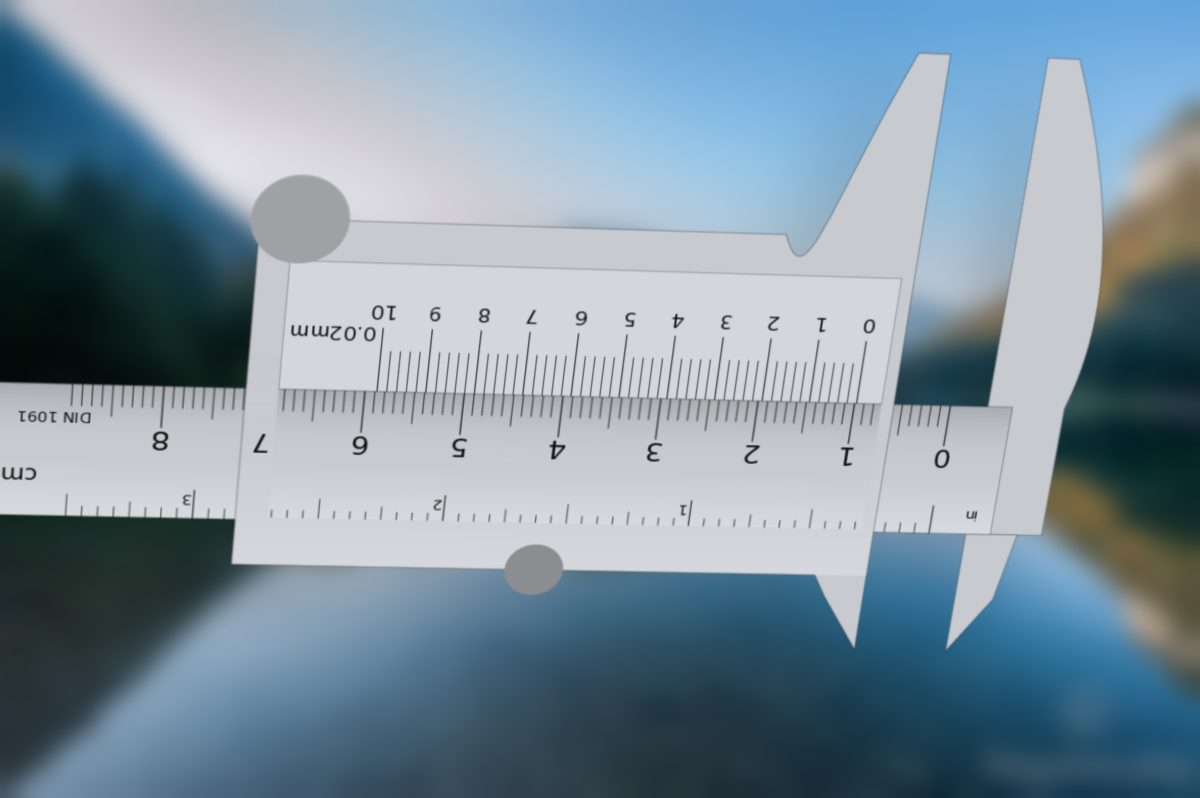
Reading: 9.8 mm
